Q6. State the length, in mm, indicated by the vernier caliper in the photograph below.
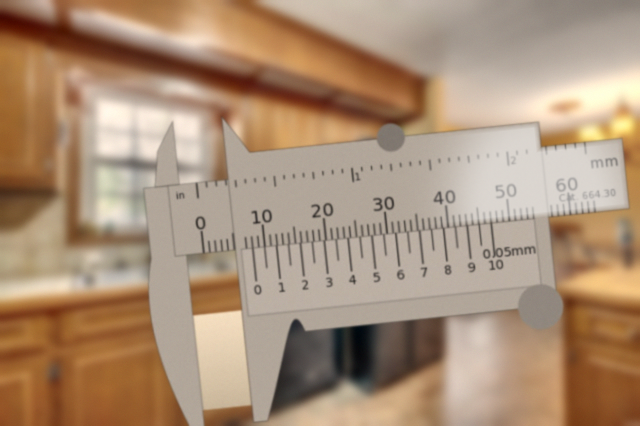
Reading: 8.0 mm
